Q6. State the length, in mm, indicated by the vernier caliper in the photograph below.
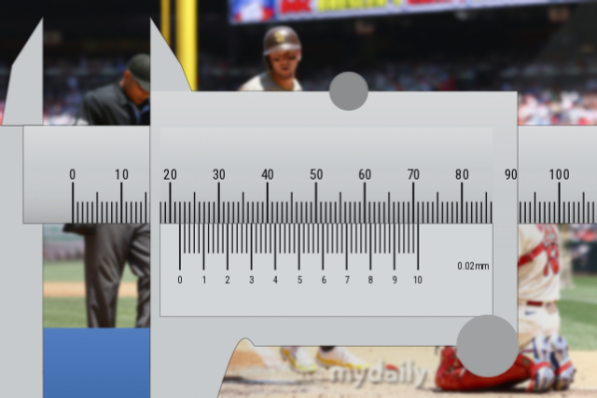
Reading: 22.0 mm
